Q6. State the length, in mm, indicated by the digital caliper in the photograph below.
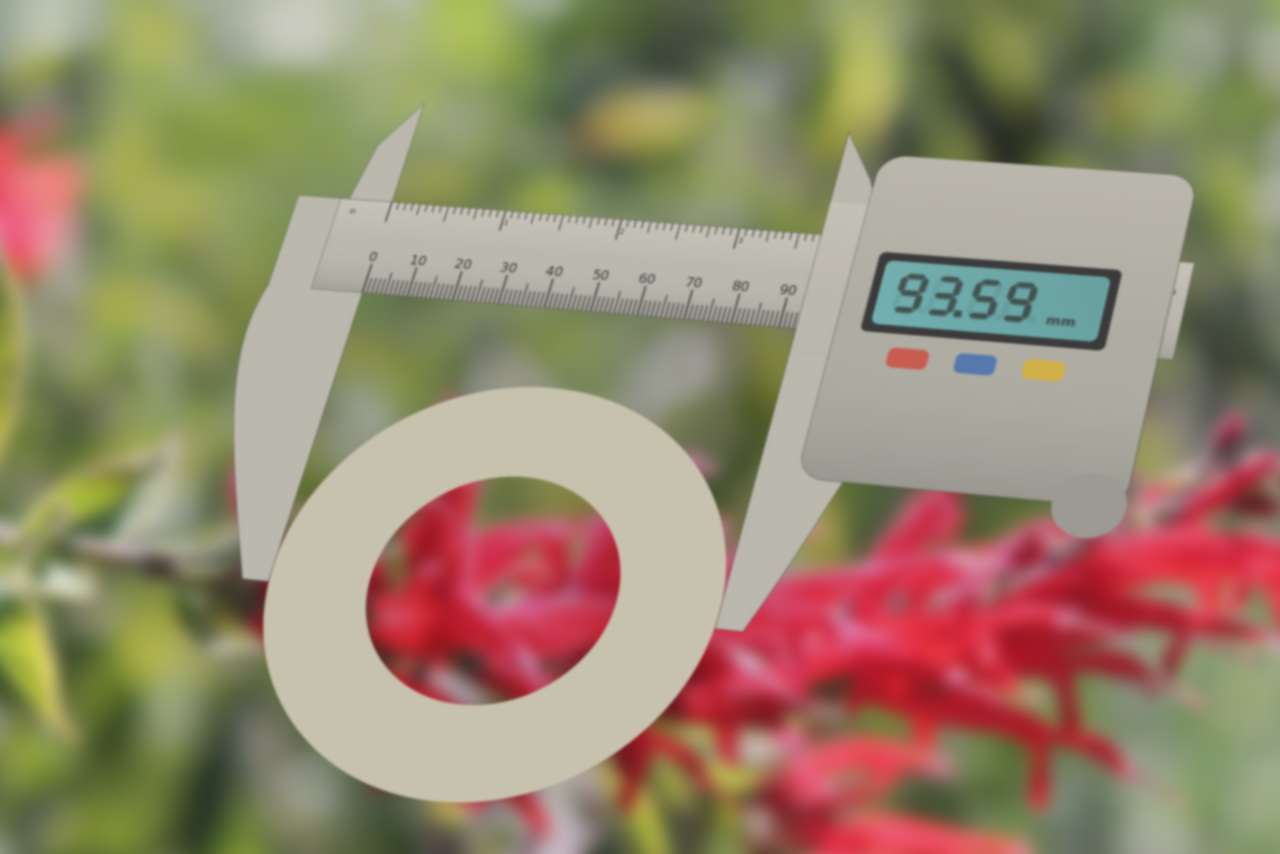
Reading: 93.59 mm
